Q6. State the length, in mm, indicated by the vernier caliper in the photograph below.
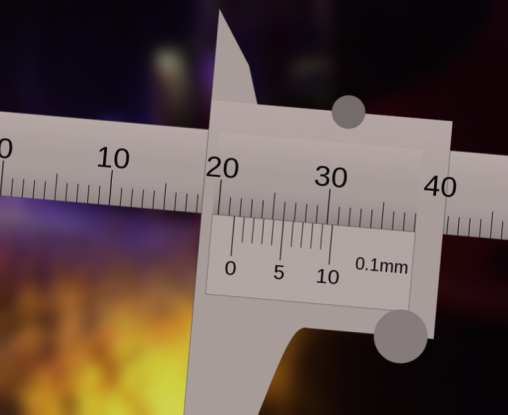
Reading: 21.5 mm
